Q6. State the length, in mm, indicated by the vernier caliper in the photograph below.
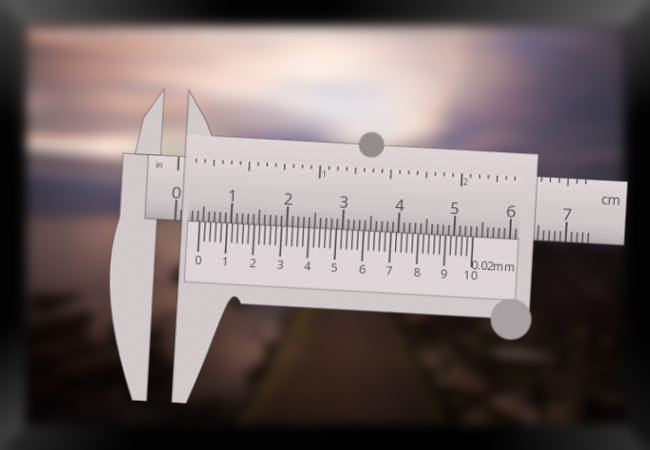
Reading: 4.4 mm
